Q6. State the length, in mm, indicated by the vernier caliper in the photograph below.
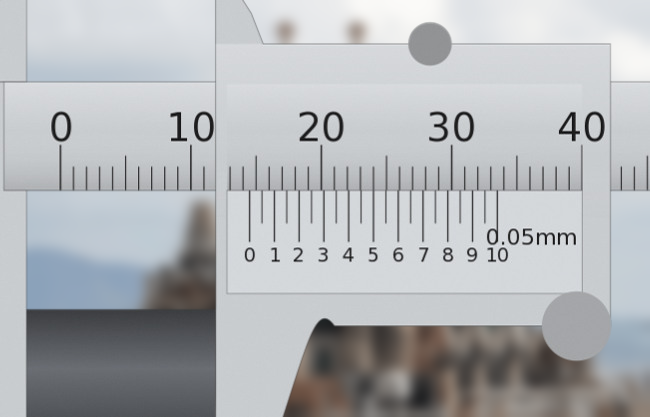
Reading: 14.5 mm
